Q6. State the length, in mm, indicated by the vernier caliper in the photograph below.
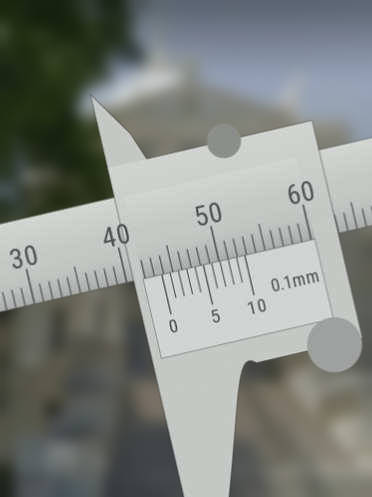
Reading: 43.8 mm
